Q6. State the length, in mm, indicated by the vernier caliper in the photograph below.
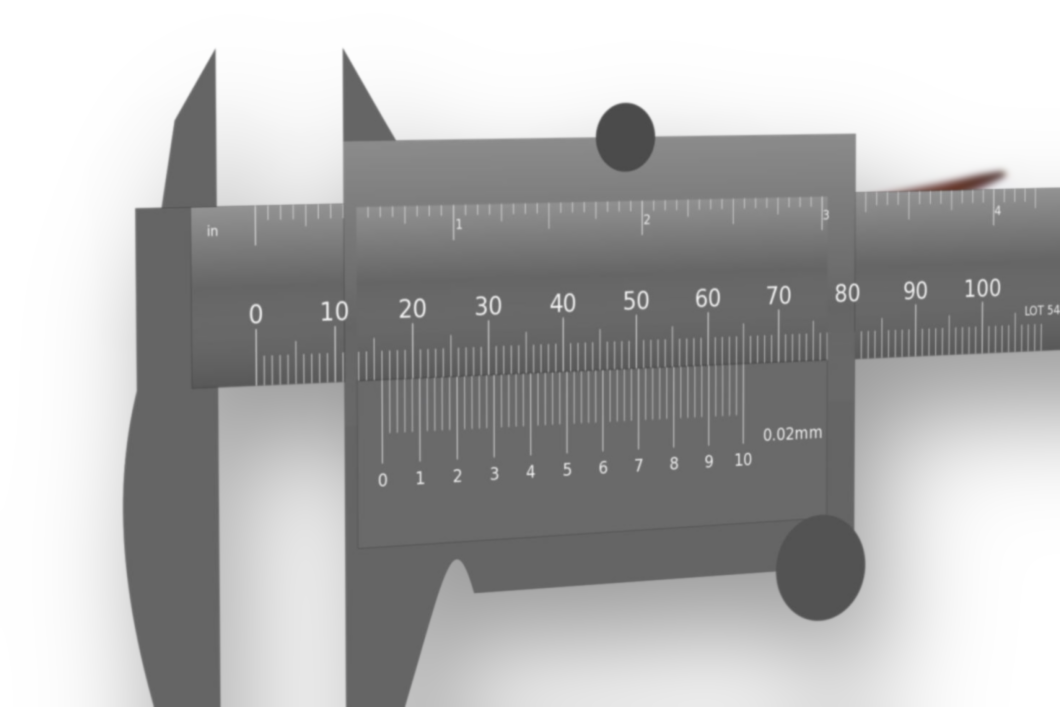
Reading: 16.0 mm
